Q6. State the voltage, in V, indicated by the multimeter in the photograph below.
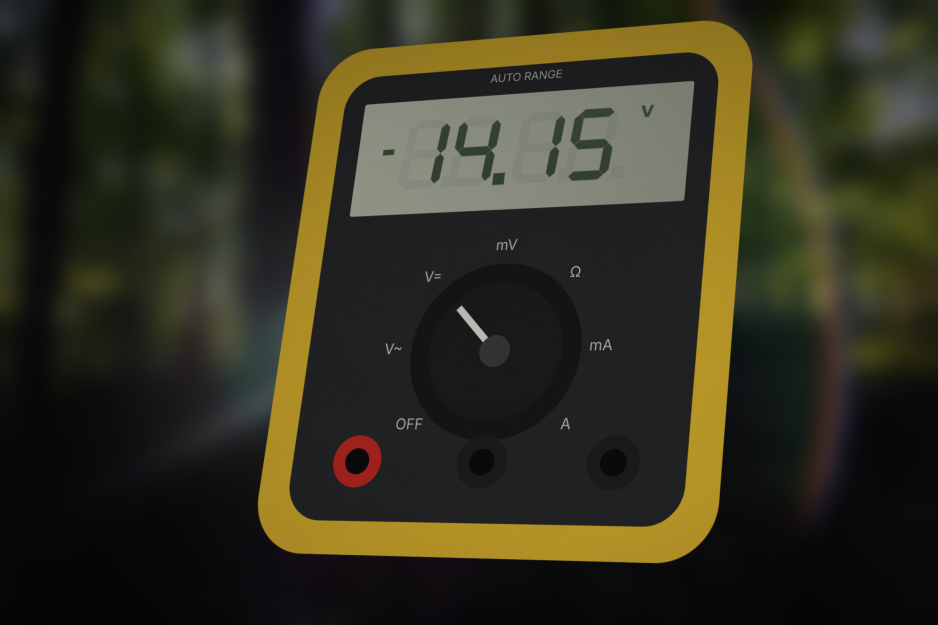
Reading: -14.15 V
